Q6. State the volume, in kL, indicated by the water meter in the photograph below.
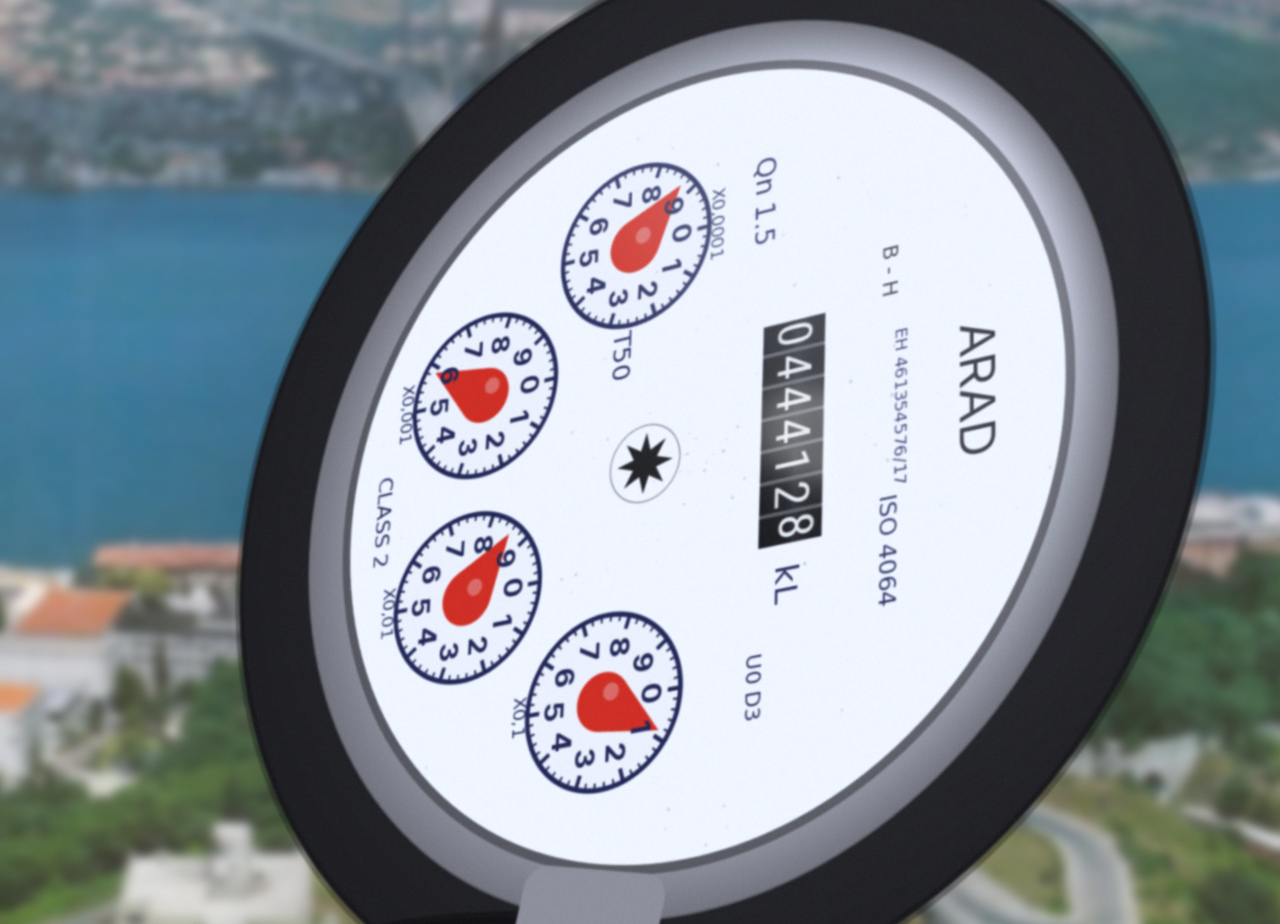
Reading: 444128.0858 kL
